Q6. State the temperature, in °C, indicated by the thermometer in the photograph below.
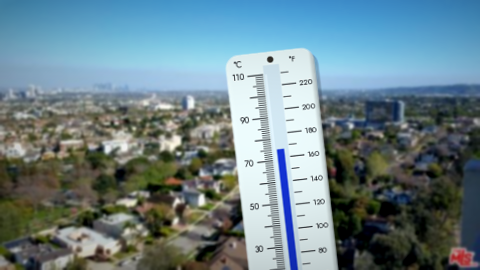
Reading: 75 °C
